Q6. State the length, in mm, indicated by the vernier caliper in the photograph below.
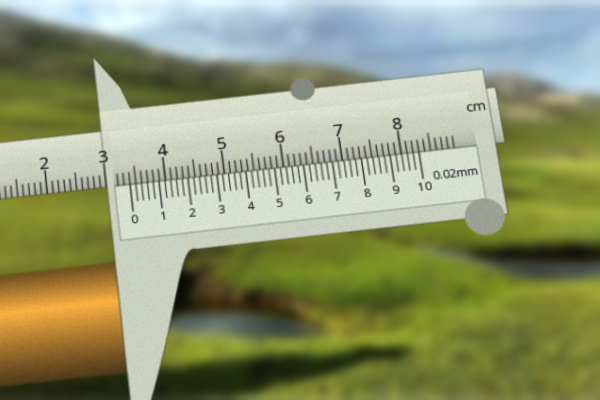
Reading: 34.0 mm
